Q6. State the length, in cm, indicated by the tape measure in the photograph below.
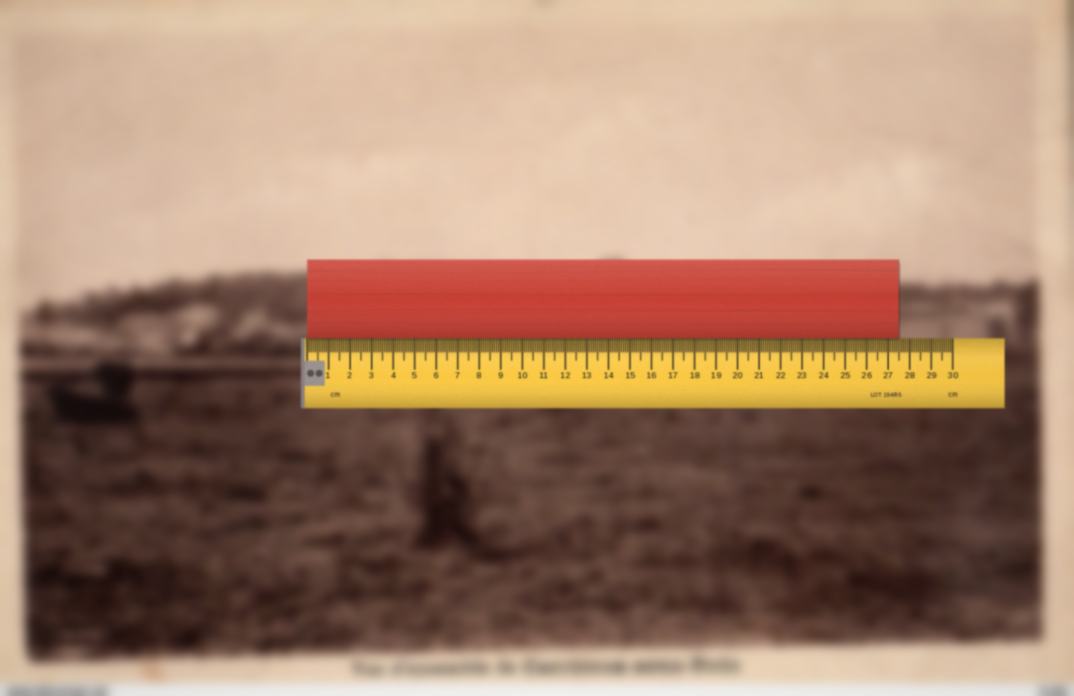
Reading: 27.5 cm
